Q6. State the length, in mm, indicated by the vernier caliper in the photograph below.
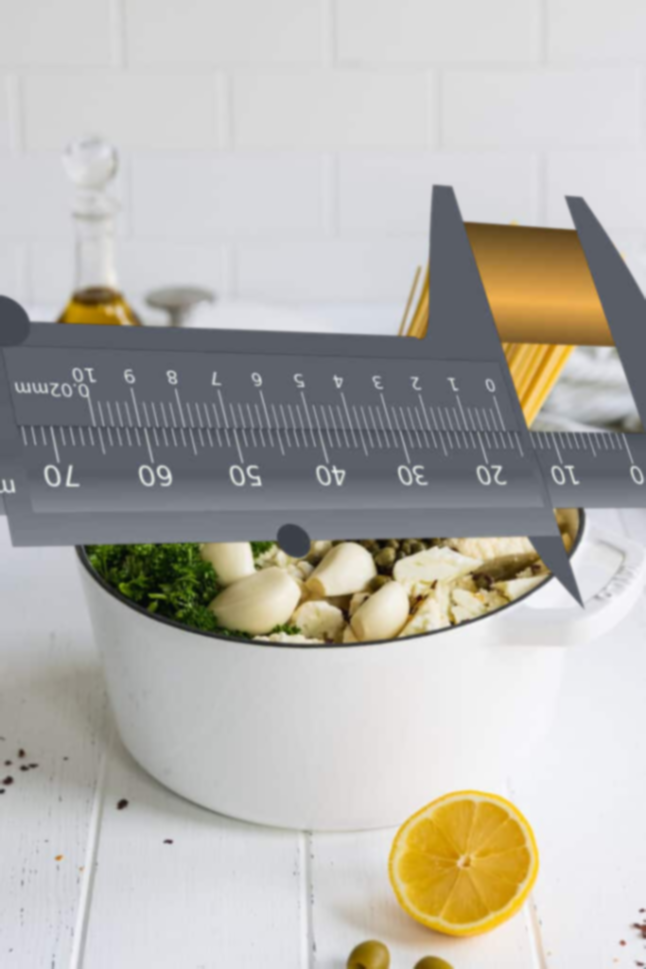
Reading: 16.4 mm
